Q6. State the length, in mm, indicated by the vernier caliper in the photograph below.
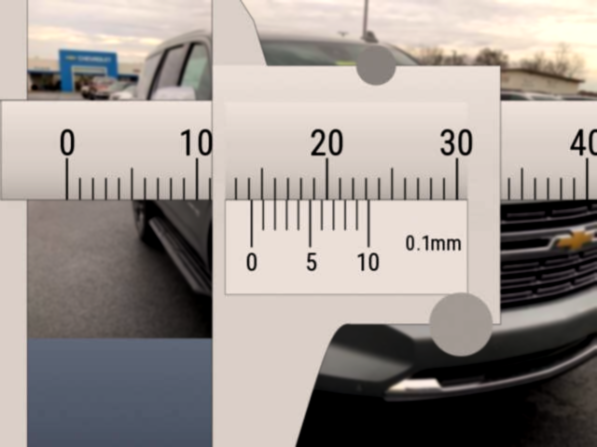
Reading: 14.2 mm
